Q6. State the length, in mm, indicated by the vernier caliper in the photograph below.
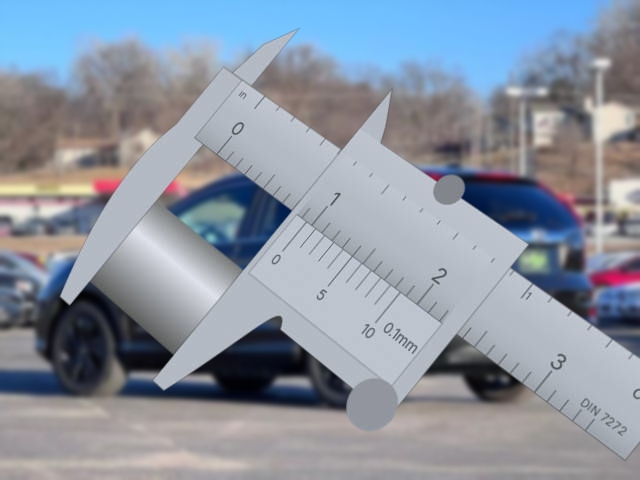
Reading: 9.5 mm
